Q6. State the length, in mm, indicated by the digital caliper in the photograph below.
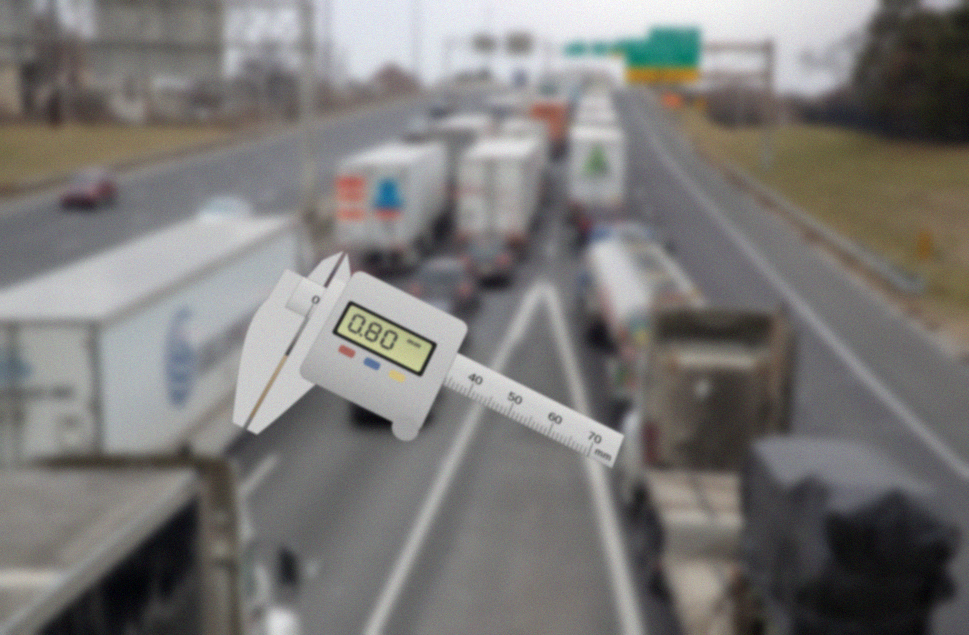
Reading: 0.80 mm
